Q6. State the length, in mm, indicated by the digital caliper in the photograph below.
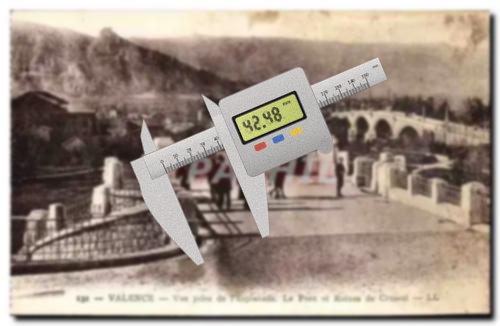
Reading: 42.48 mm
